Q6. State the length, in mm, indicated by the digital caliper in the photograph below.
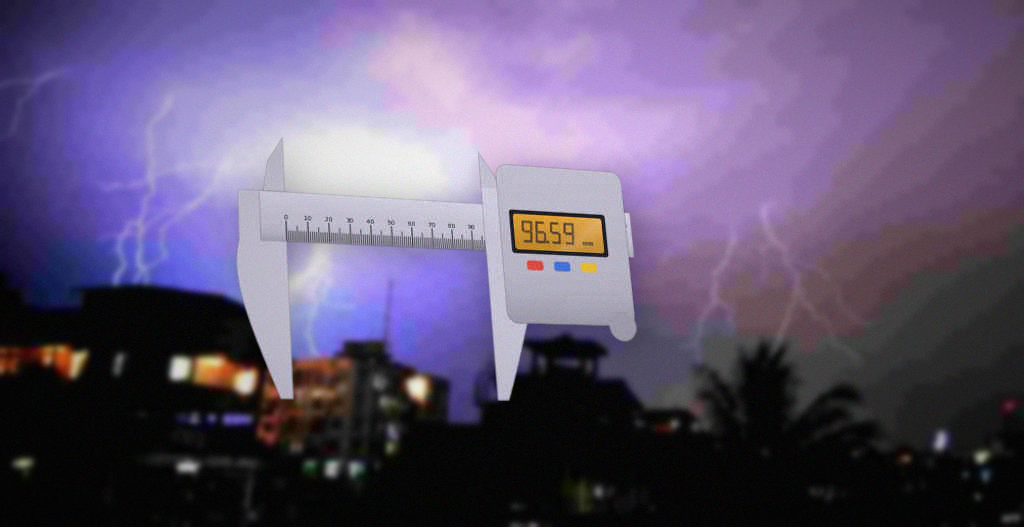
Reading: 96.59 mm
